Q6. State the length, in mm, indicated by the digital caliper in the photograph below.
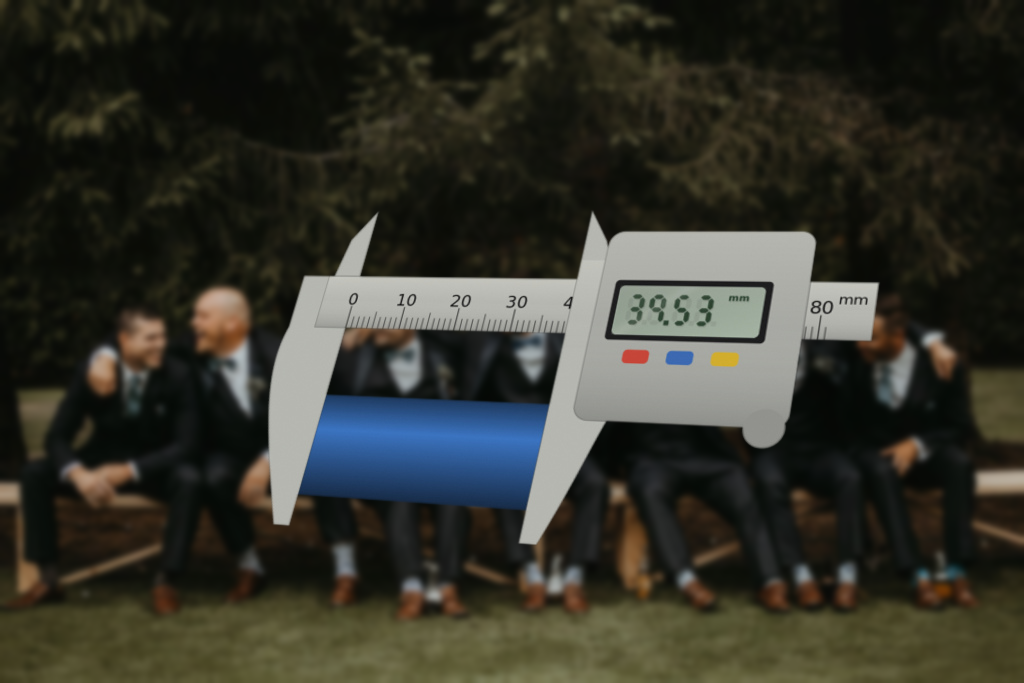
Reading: 39.53 mm
